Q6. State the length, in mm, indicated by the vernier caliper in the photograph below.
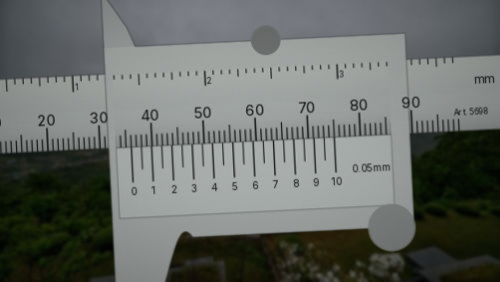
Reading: 36.0 mm
